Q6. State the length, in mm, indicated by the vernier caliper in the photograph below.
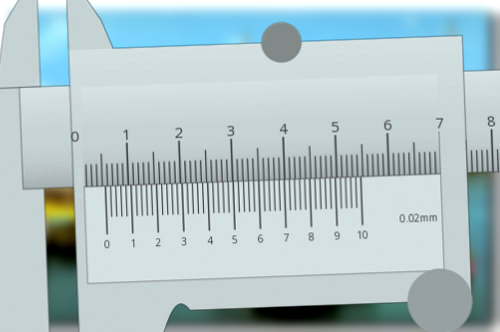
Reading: 5.6 mm
